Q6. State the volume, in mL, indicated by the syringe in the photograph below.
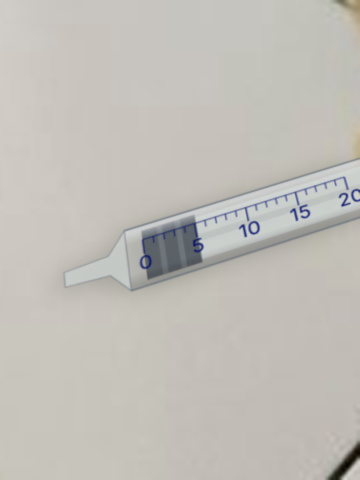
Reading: 0 mL
